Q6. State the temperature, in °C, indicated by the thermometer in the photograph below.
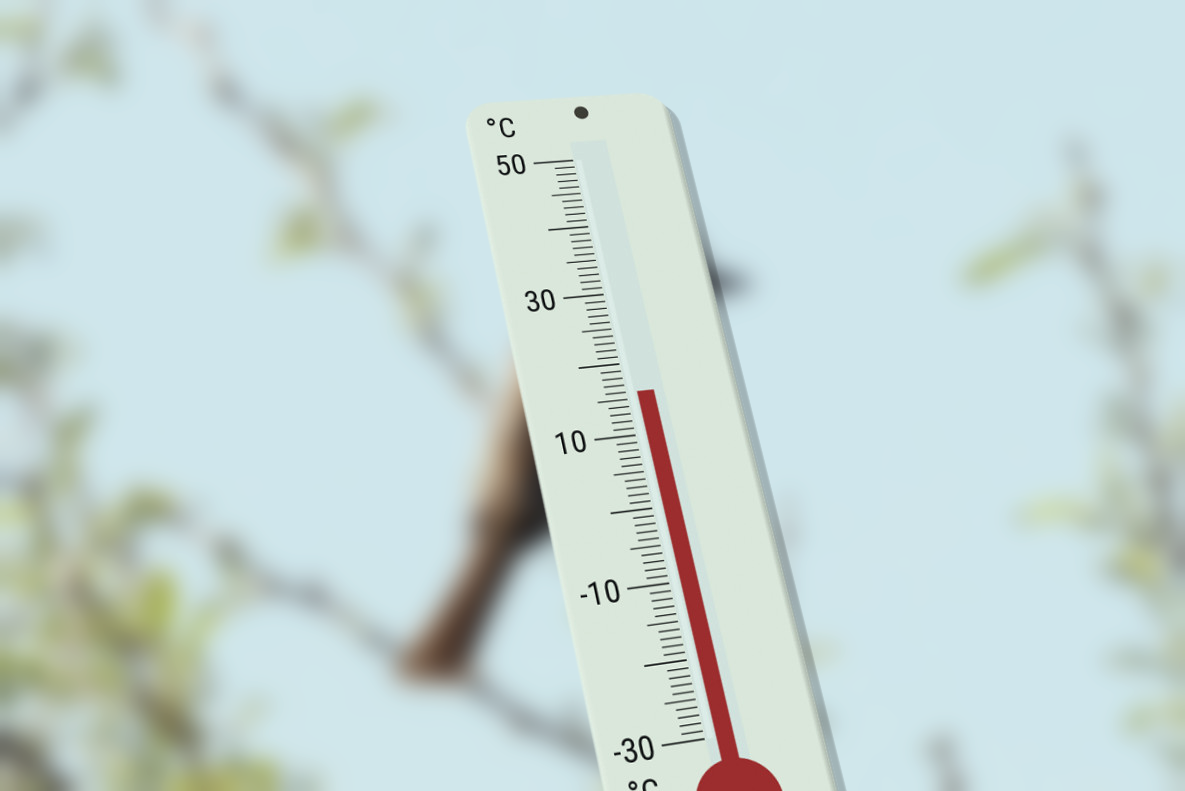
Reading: 16 °C
